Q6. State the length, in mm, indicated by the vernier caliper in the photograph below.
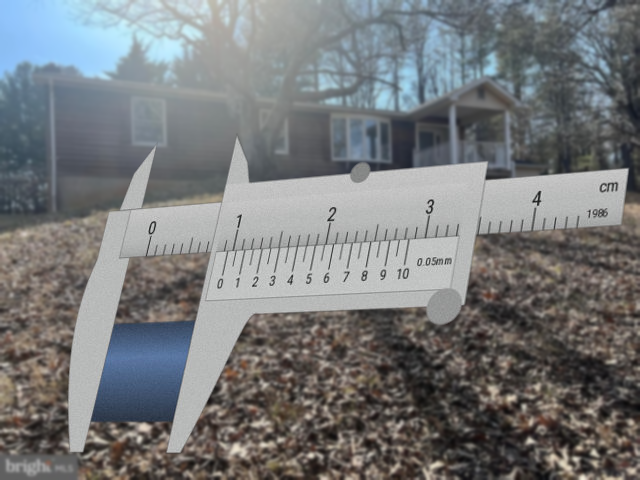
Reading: 9.4 mm
